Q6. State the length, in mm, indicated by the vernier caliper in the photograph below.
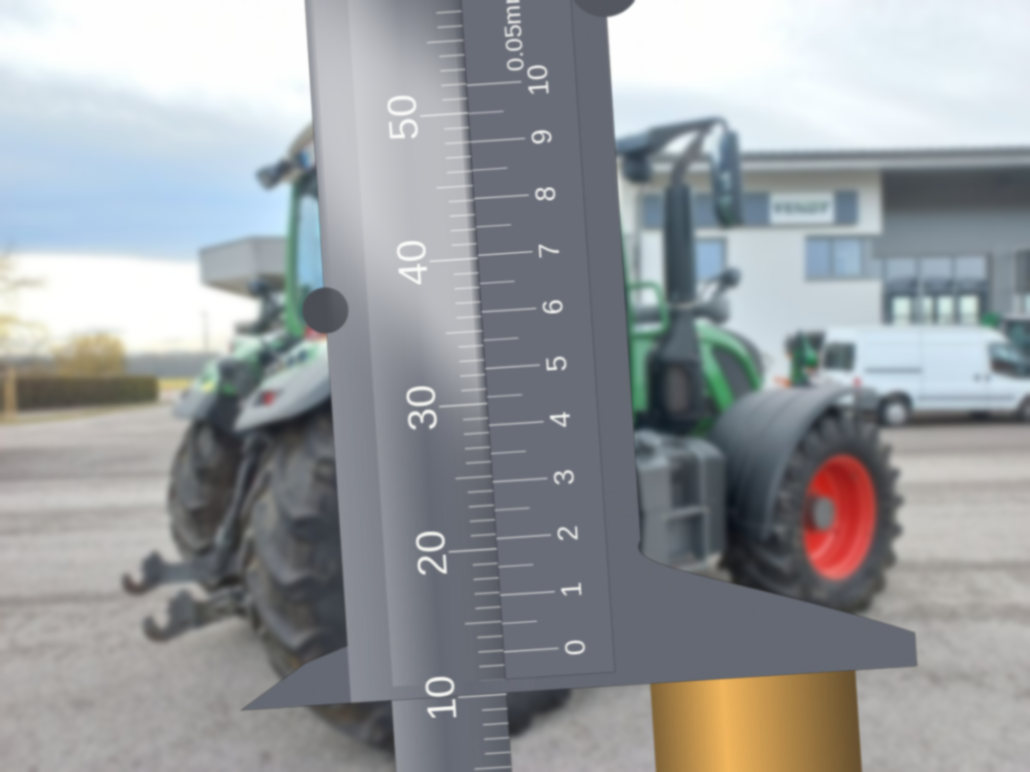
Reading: 12.9 mm
